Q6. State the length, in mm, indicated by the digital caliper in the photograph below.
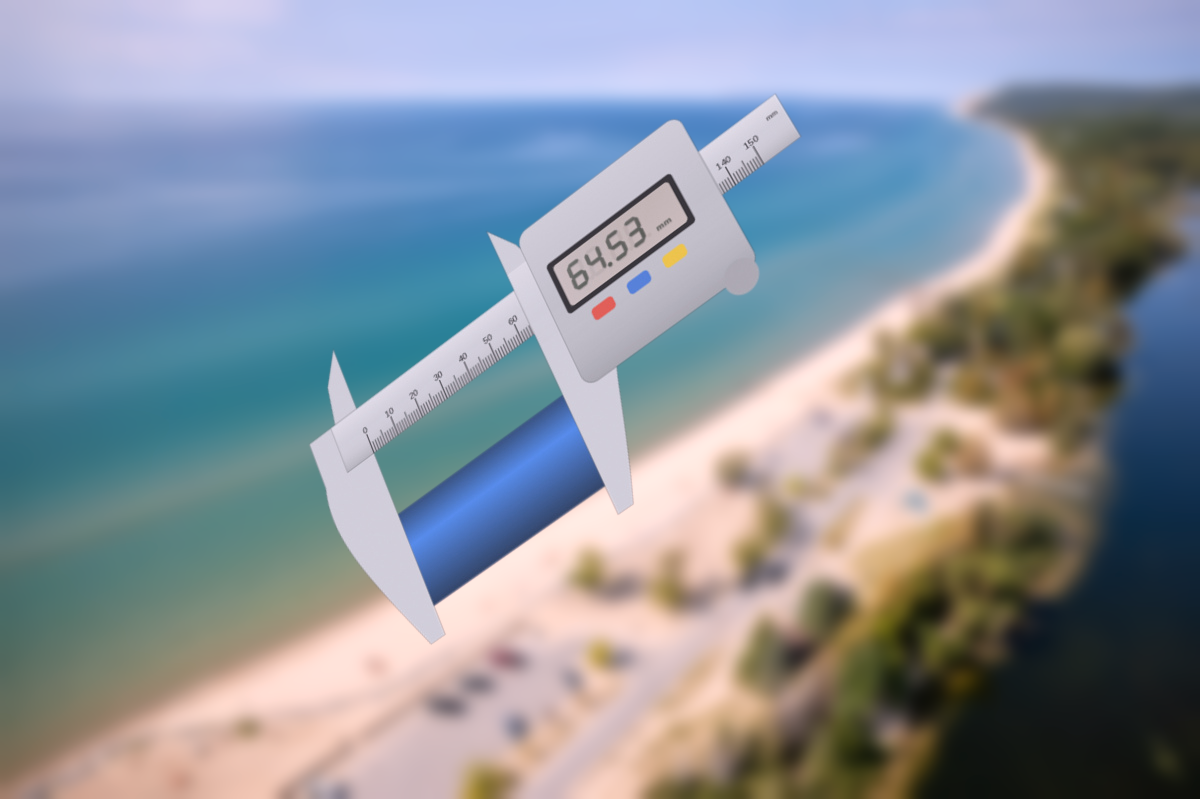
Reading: 64.53 mm
